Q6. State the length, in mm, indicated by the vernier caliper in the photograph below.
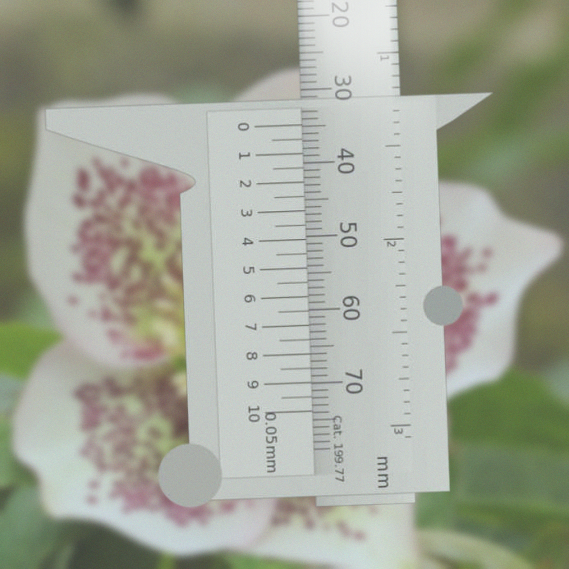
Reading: 34.8 mm
